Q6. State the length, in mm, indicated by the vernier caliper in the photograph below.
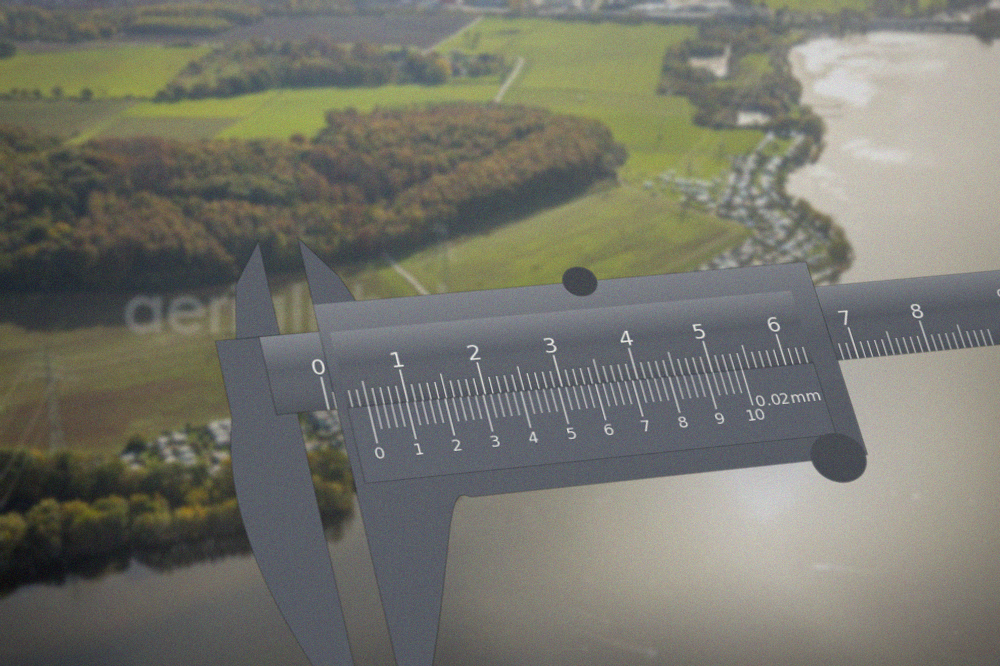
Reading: 5.0 mm
